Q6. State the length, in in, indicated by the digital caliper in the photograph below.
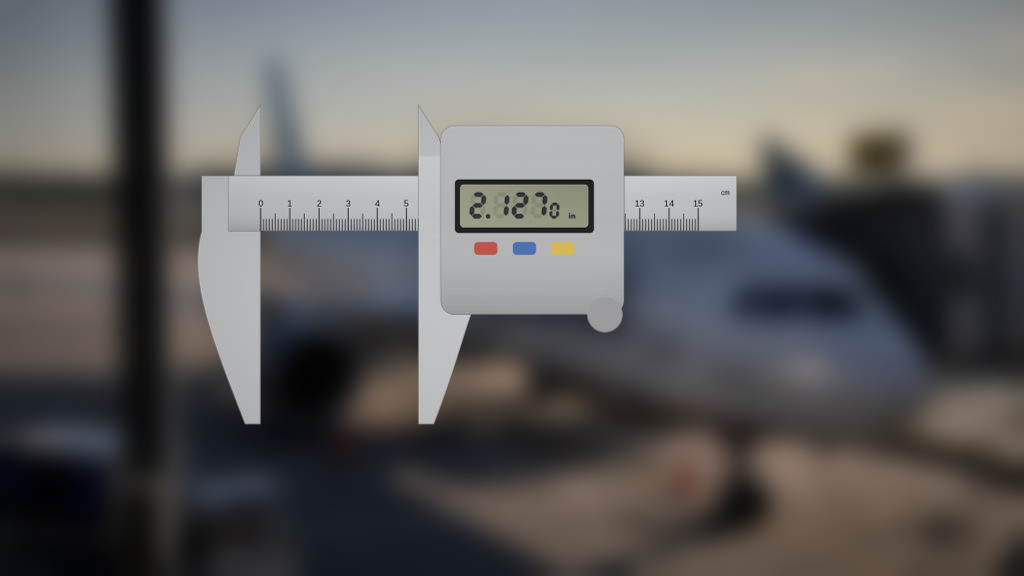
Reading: 2.1270 in
